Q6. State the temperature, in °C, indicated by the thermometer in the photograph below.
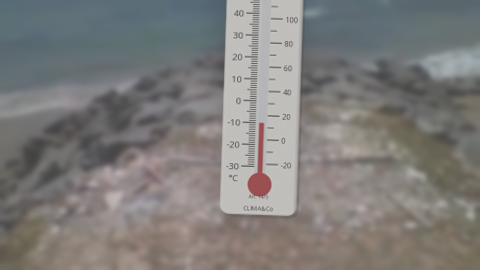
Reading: -10 °C
